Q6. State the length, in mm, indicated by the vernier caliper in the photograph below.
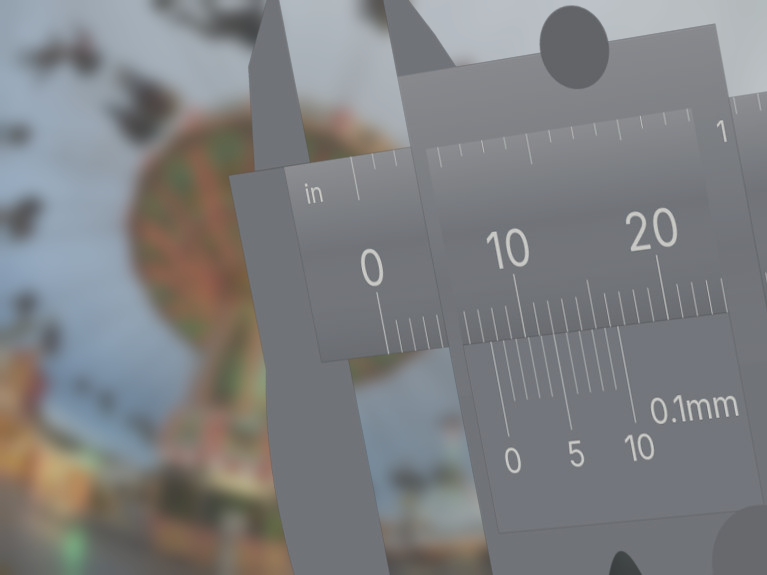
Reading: 7.5 mm
